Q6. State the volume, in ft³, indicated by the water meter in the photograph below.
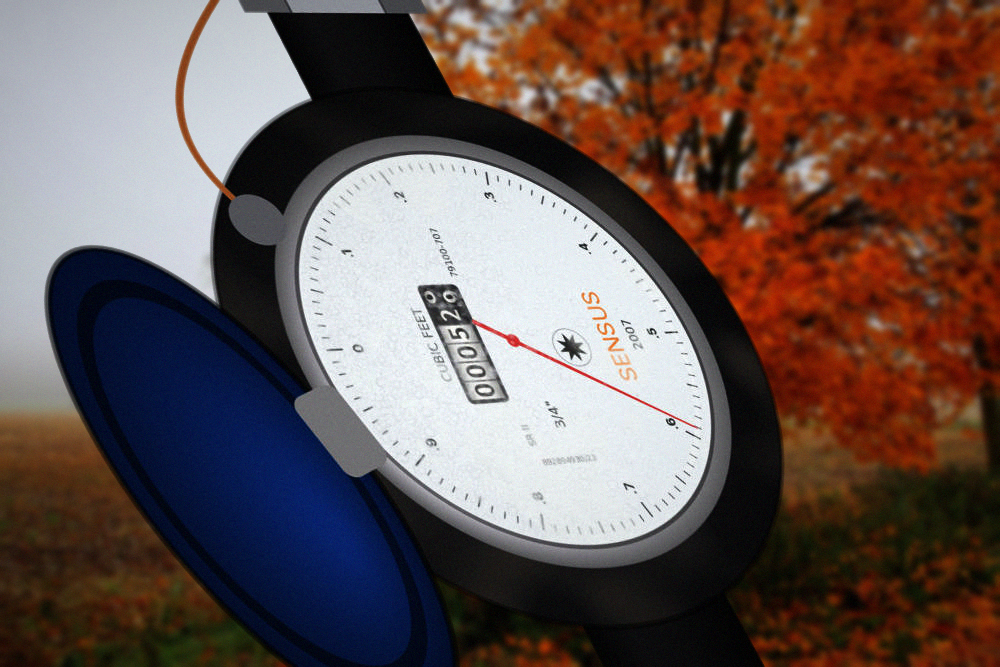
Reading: 528.59 ft³
